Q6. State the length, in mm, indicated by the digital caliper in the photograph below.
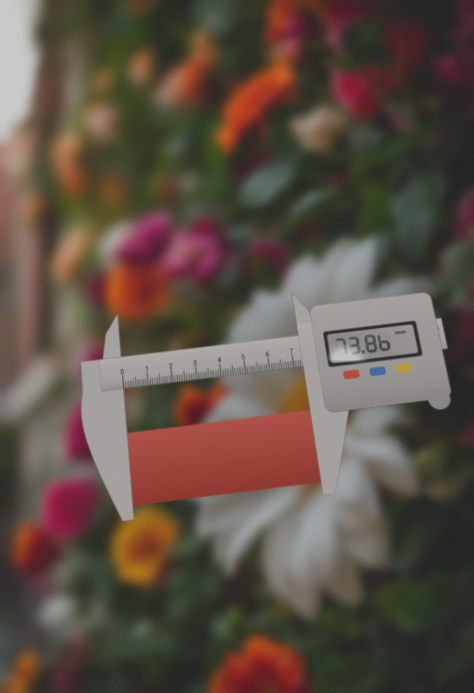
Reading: 73.86 mm
